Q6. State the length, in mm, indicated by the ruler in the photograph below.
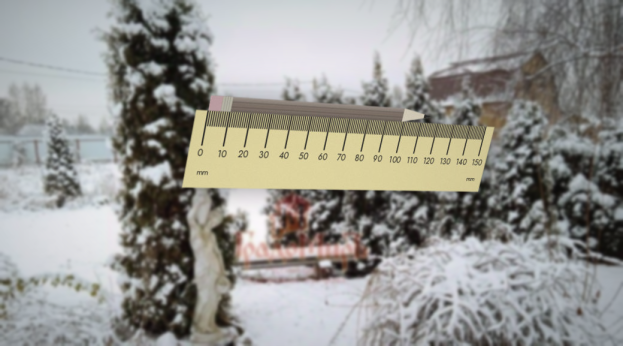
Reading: 115 mm
